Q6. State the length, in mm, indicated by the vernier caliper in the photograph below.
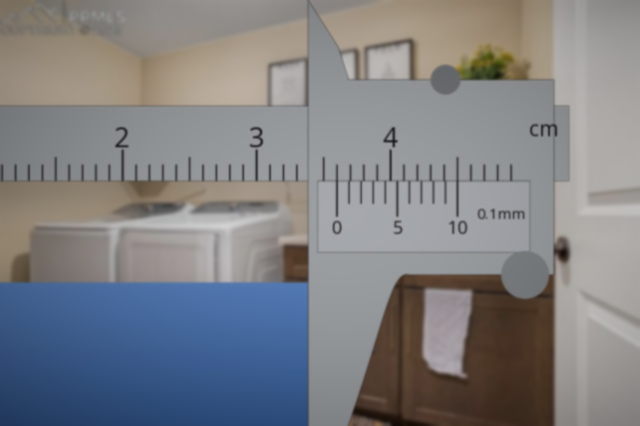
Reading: 36.0 mm
